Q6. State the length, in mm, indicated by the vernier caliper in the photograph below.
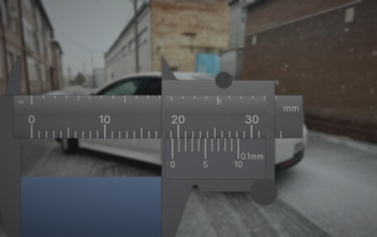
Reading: 19.2 mm
